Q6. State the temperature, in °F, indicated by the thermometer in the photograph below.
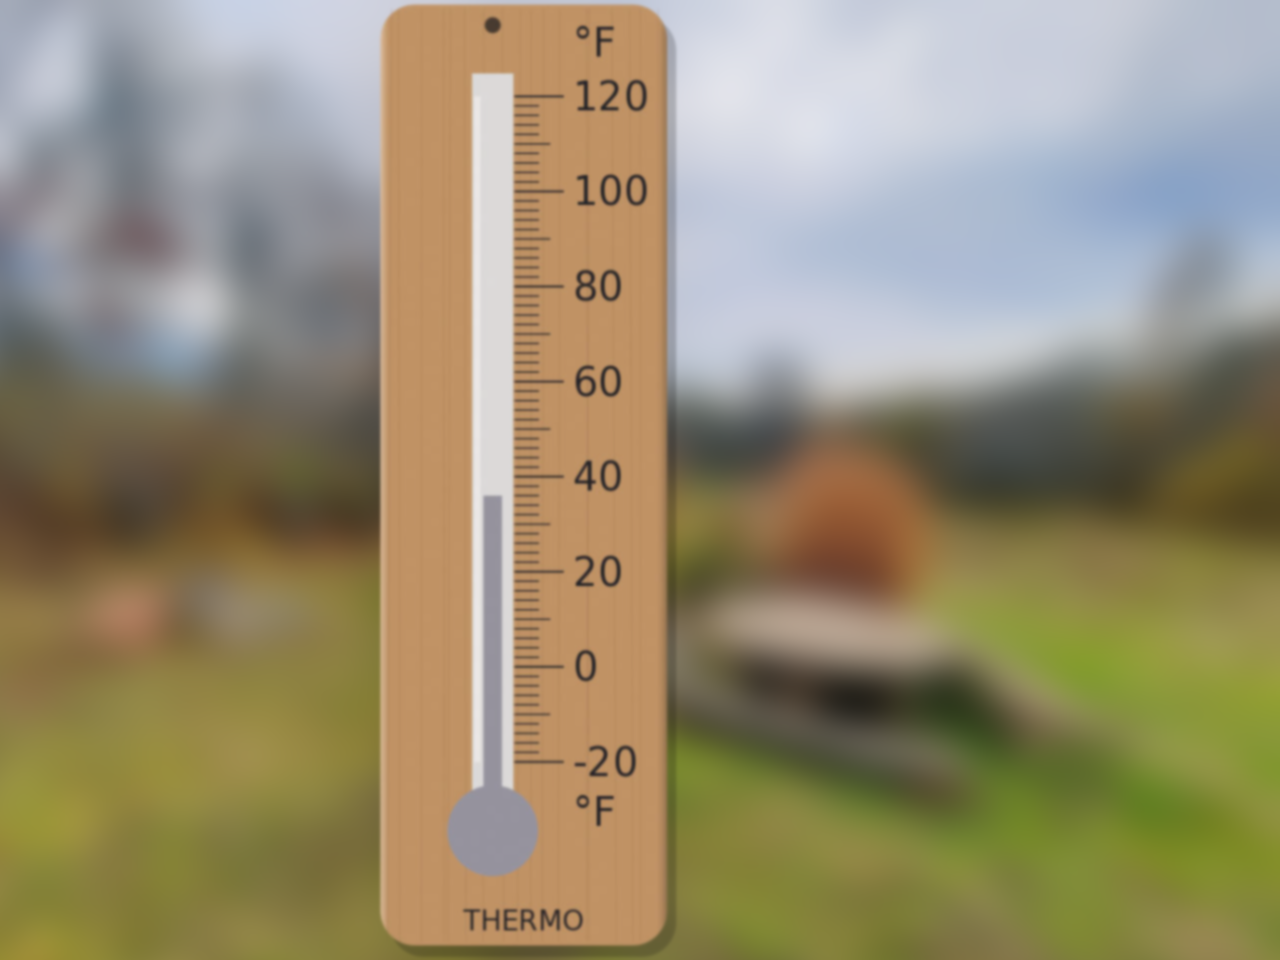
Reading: 36 °F
